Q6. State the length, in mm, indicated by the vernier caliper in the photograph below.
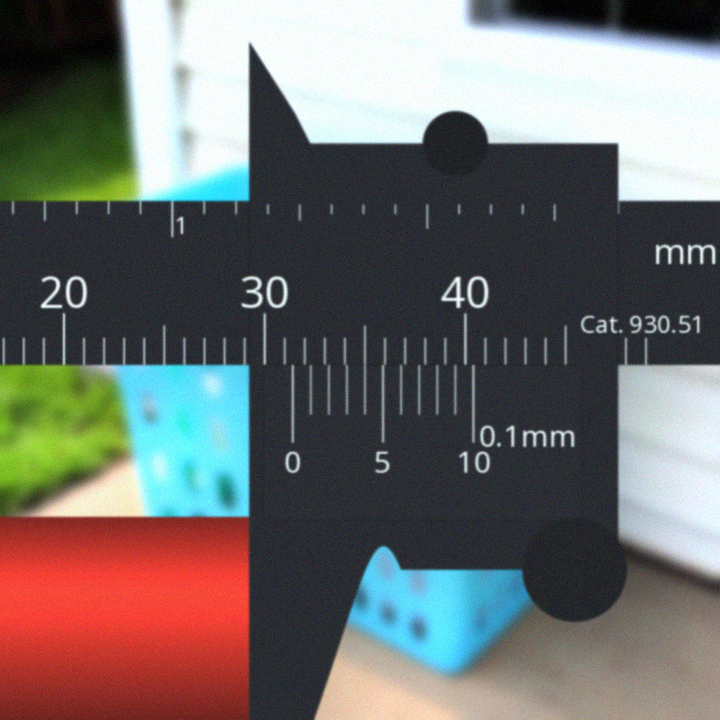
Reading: 31.4 mm
